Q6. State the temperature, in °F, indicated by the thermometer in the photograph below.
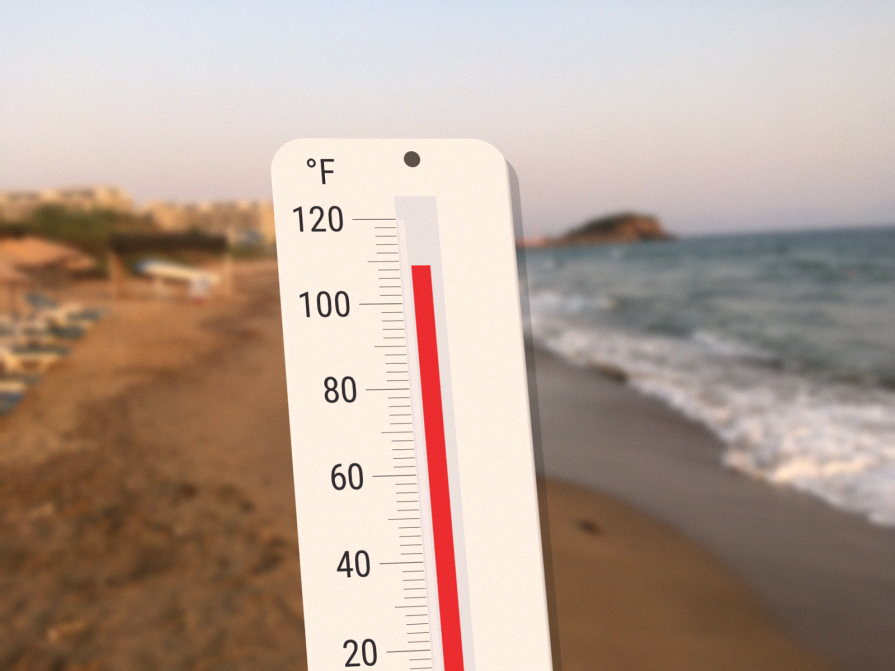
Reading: 109 °F
